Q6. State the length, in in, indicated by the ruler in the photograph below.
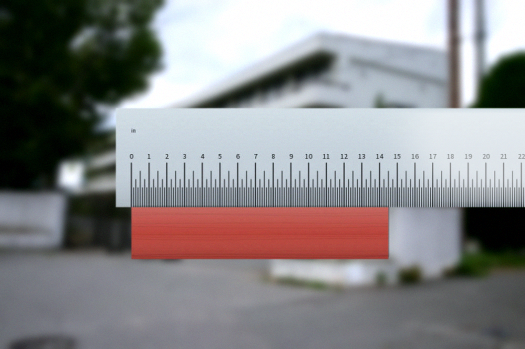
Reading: 14.5 in
